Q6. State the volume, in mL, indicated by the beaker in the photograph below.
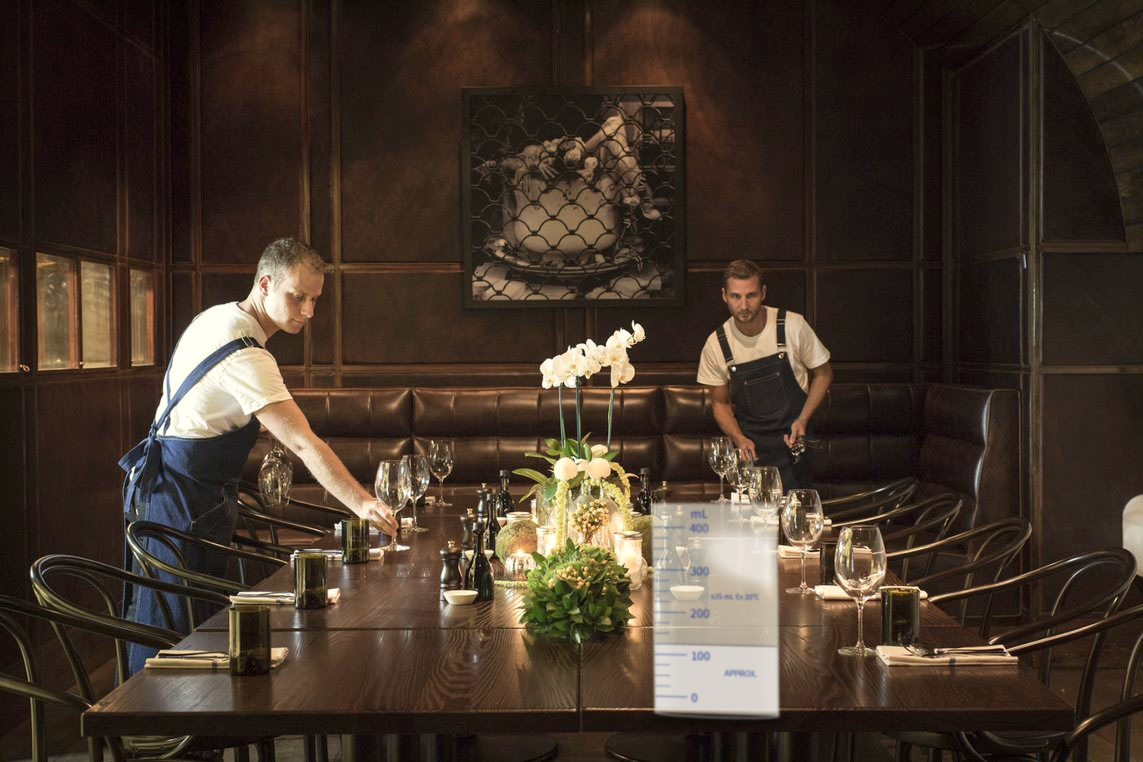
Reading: 125 mL
